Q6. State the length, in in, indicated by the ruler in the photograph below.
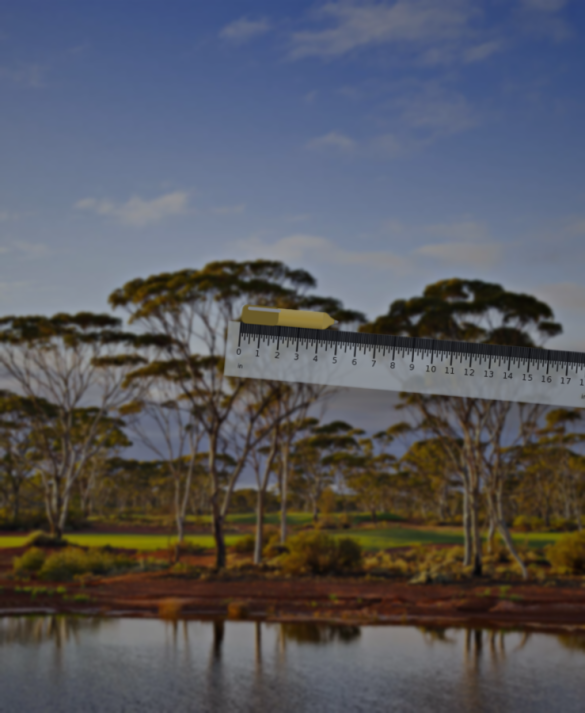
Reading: 5 in
